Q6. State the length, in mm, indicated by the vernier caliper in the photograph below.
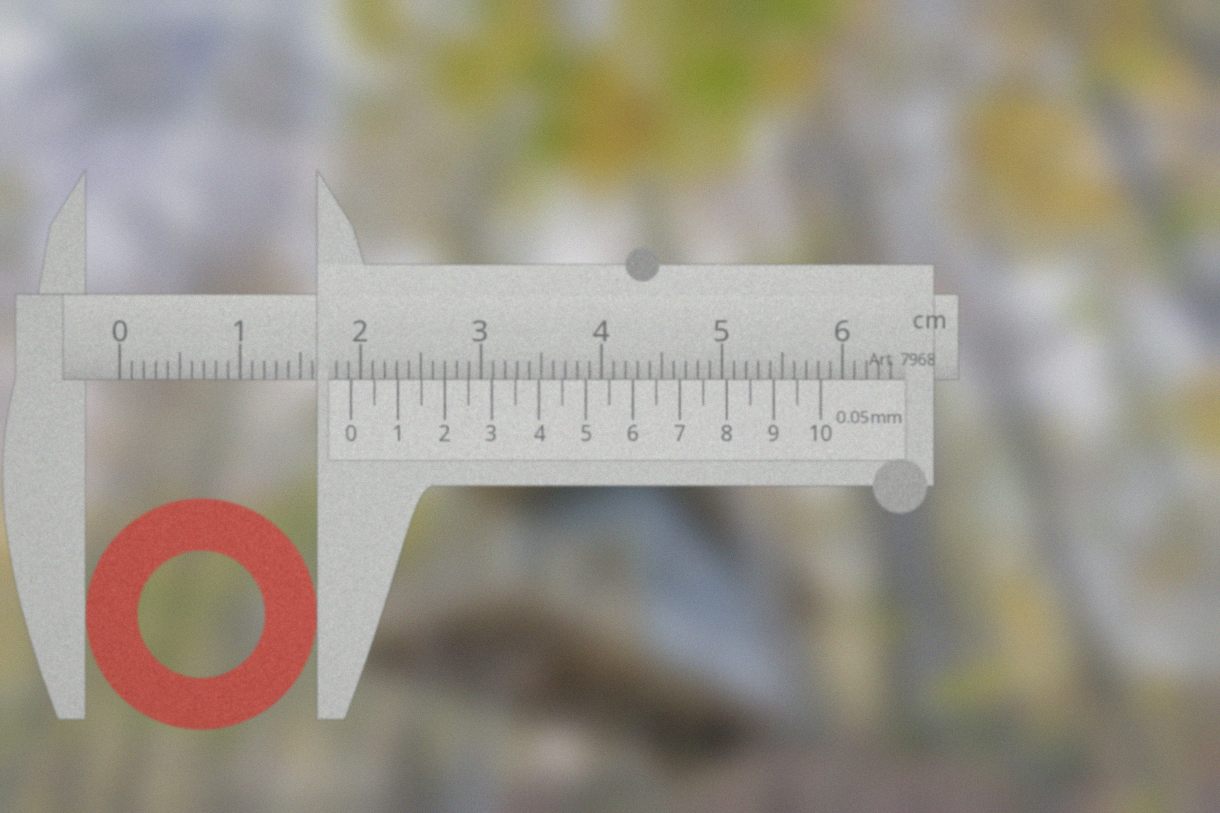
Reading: 19.2 mm
